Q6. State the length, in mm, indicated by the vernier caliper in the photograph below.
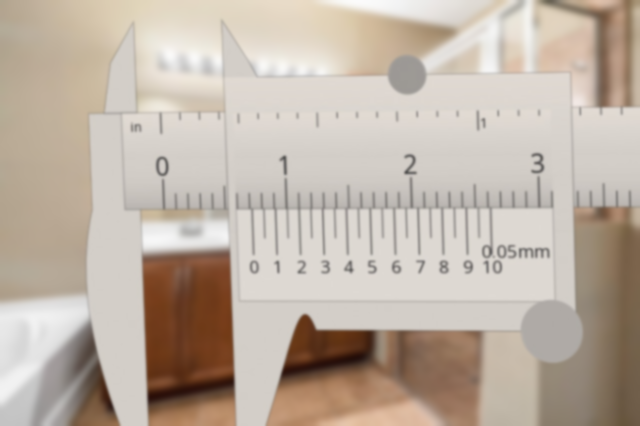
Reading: 7.2 mm
